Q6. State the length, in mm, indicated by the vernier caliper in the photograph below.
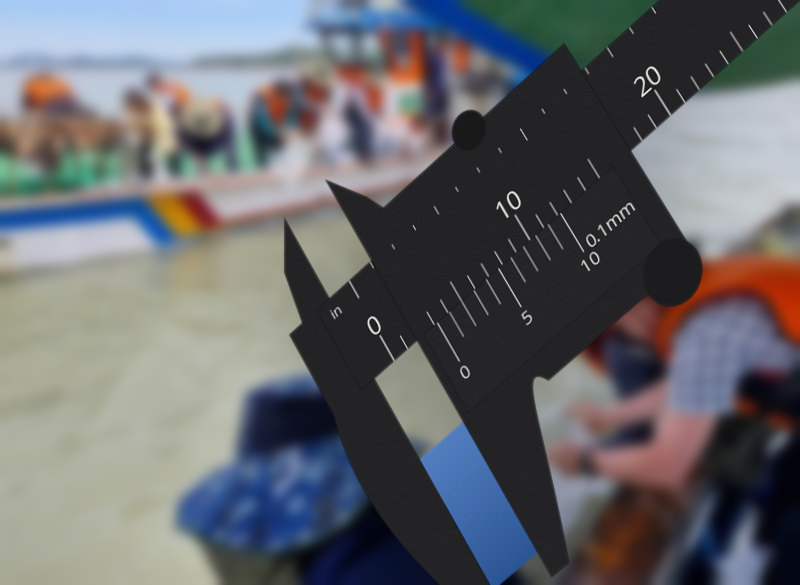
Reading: 3.2 mm
